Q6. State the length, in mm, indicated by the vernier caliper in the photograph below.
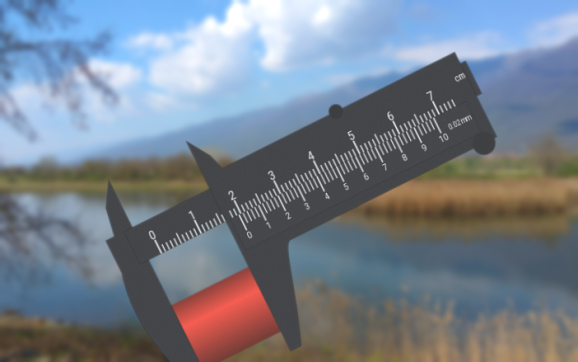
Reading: 19.5 mm
